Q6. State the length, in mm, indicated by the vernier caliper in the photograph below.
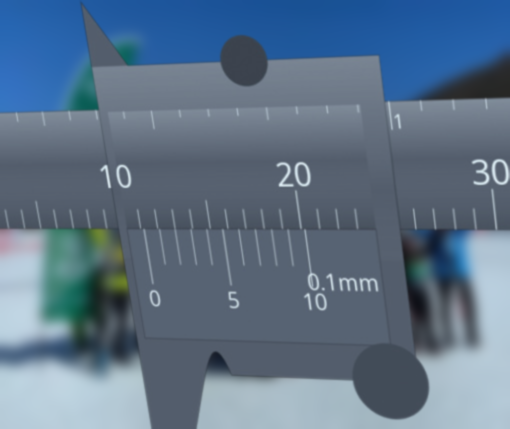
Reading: 11.2 mm
